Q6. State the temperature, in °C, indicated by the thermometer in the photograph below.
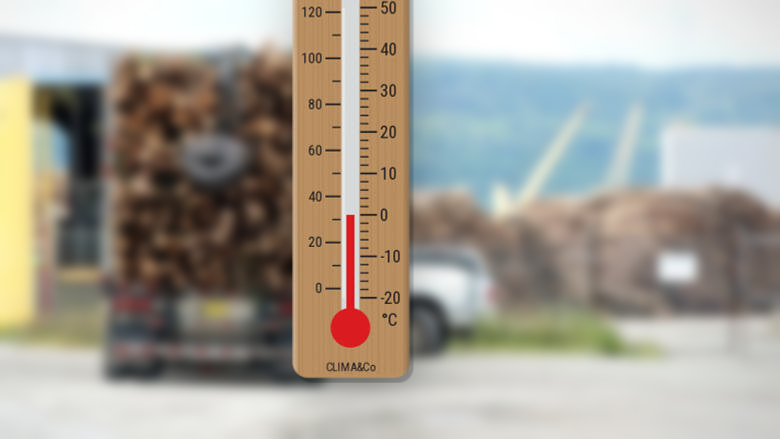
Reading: 0 °C
